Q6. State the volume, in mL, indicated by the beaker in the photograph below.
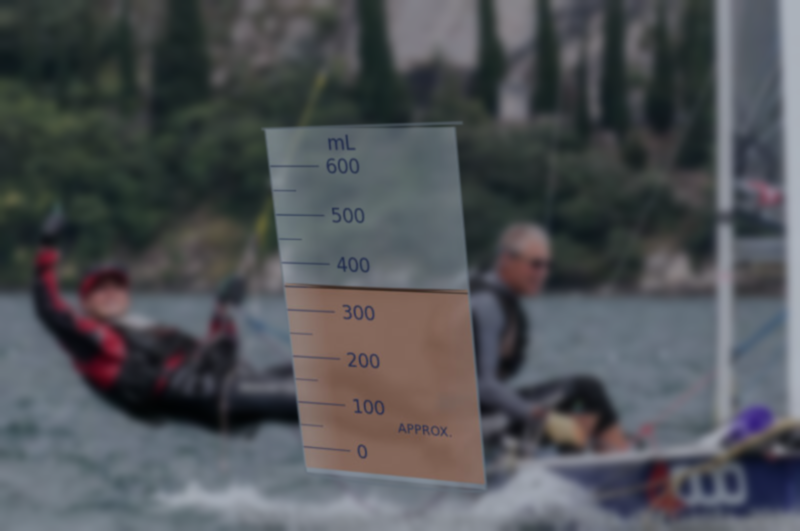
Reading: 350 mL
